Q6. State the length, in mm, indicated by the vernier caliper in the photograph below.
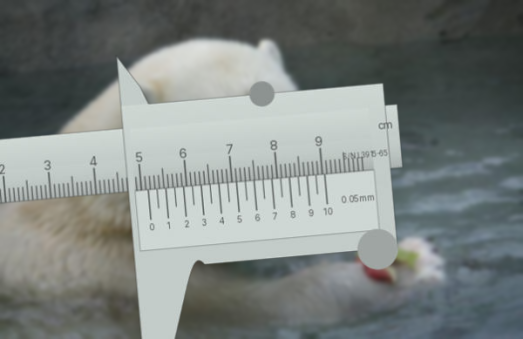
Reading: 51.5 mm
